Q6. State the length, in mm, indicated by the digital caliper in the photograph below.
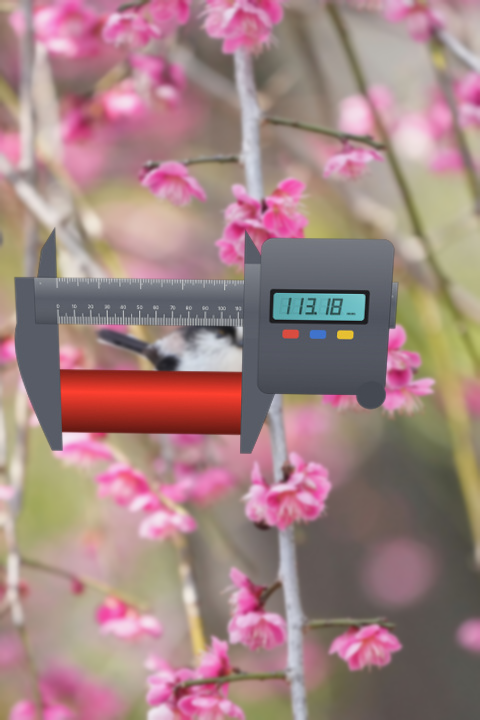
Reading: 113.18 mm
